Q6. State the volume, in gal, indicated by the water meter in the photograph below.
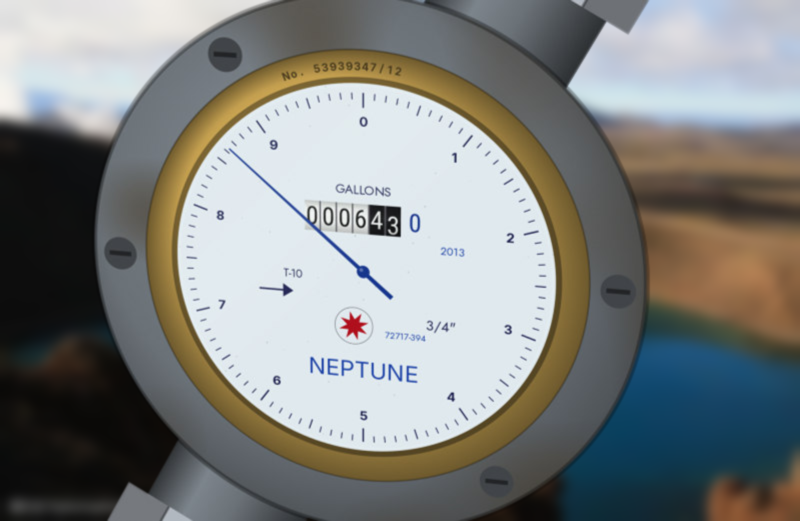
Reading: 6428.6 gal
